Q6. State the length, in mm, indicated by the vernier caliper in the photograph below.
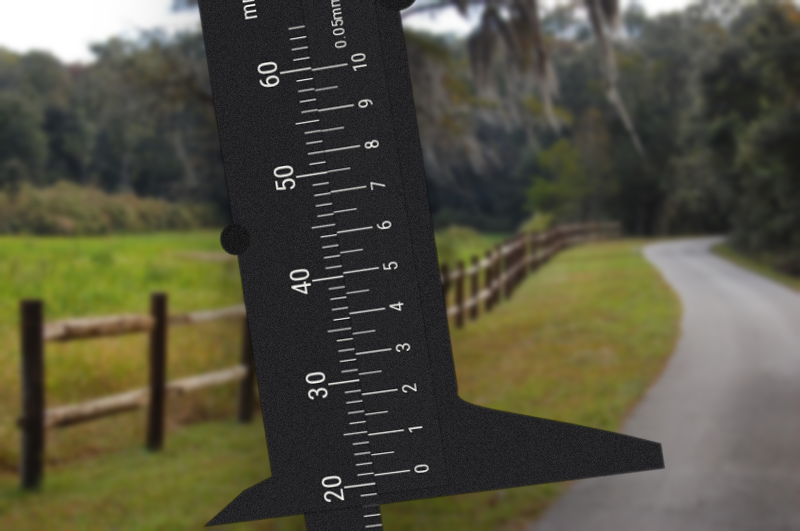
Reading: 20.8 mm
